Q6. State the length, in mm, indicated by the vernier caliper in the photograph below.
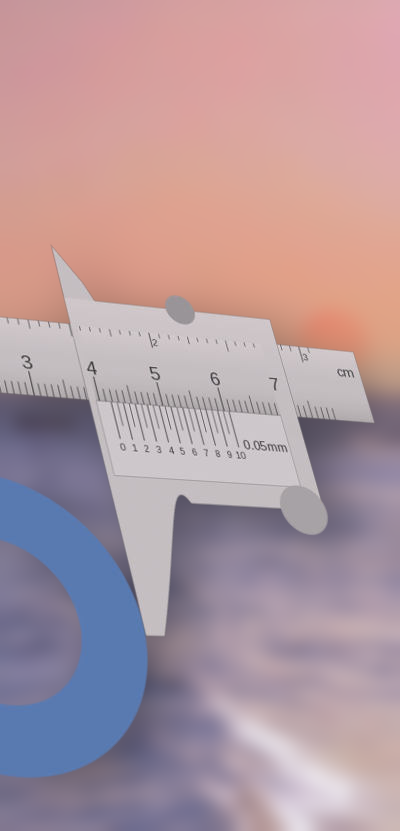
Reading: 41.8 mm
